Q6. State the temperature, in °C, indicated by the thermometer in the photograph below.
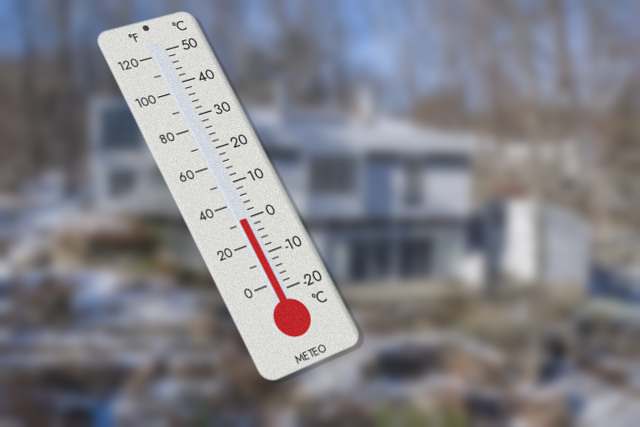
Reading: 0 °C
